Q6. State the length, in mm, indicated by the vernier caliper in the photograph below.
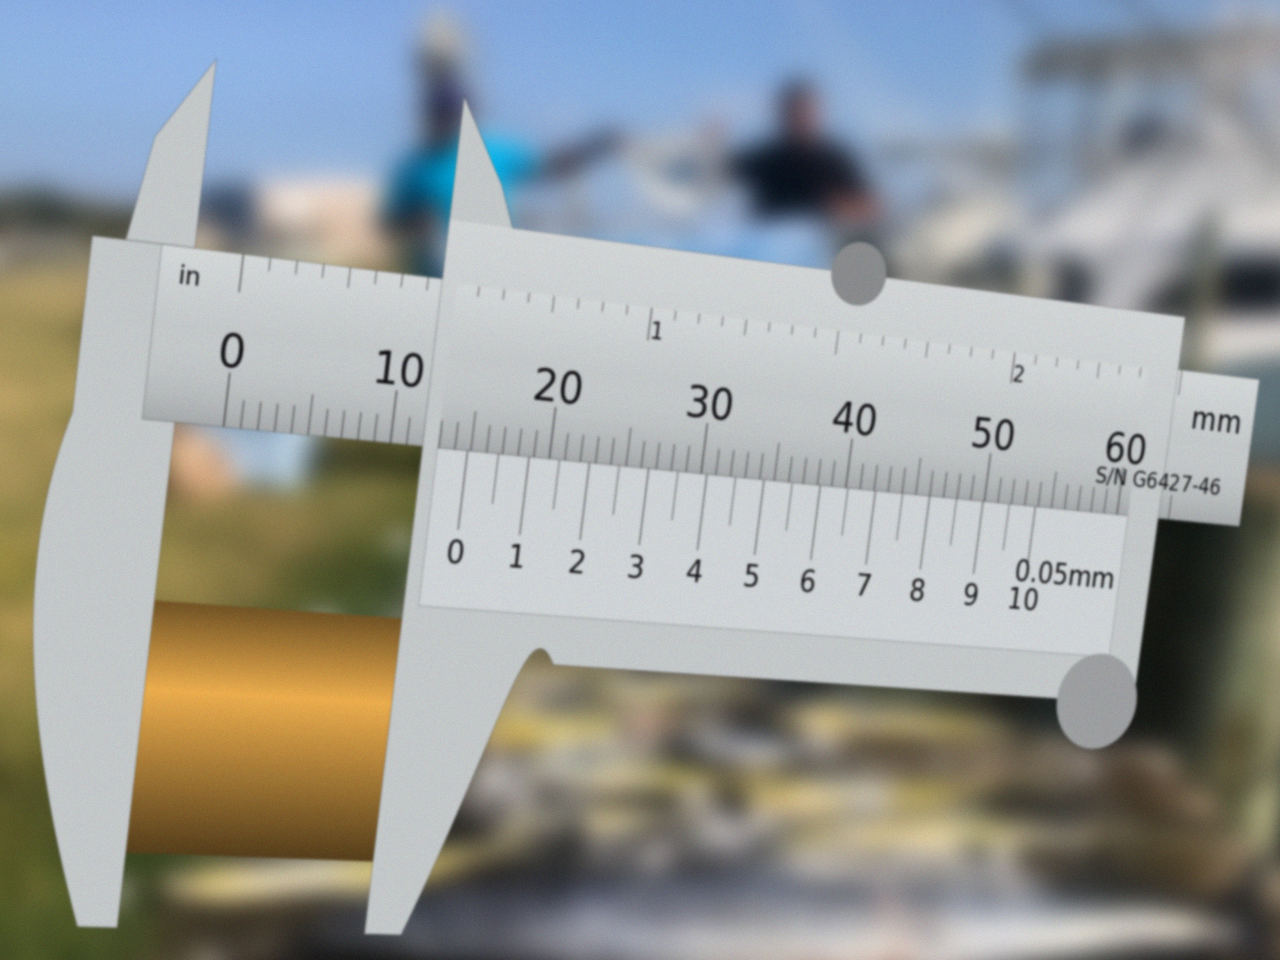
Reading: 14.8 mm
